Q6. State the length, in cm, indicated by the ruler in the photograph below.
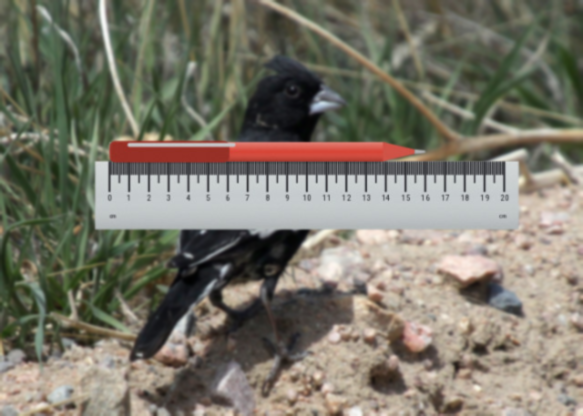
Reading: 16 cm
